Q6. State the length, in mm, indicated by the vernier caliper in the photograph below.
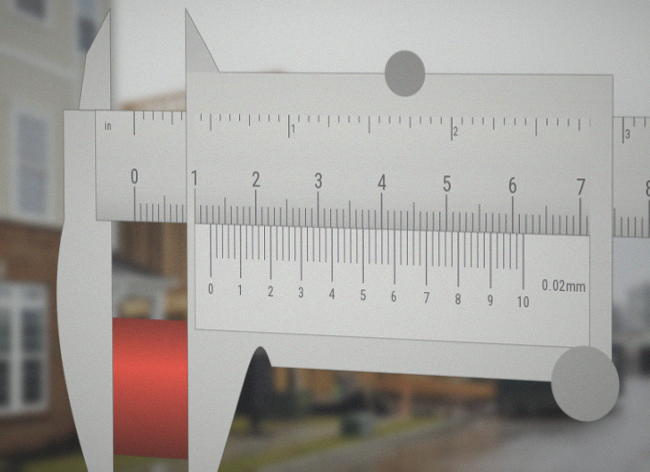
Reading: 12.6 mm
